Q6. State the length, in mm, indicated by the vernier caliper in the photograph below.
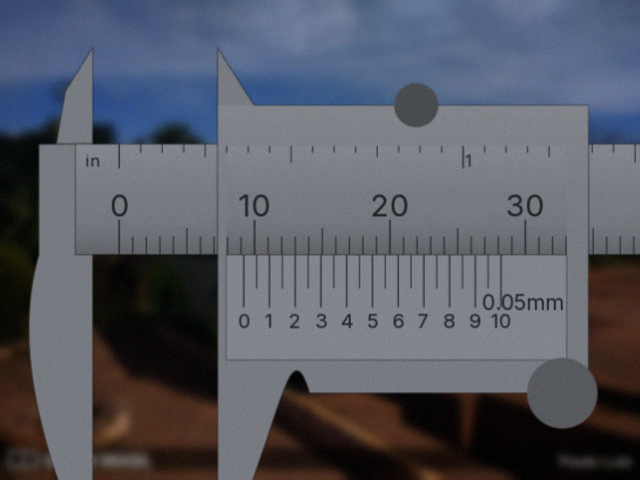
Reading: 9.2 mm
